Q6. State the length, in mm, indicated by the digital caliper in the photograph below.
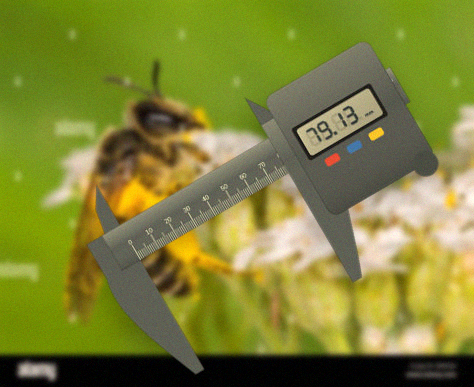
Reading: 79.13 mm
